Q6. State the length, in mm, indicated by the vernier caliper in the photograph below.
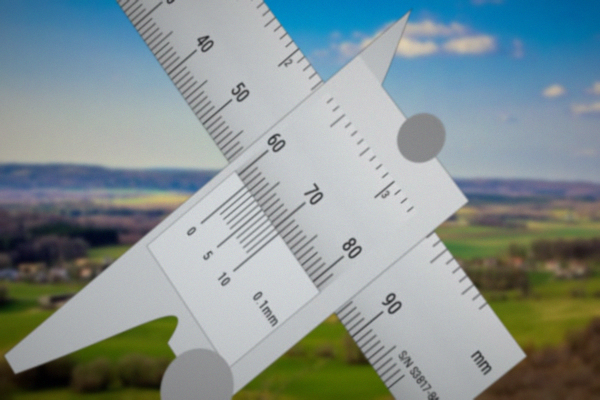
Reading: 62.0 mm
